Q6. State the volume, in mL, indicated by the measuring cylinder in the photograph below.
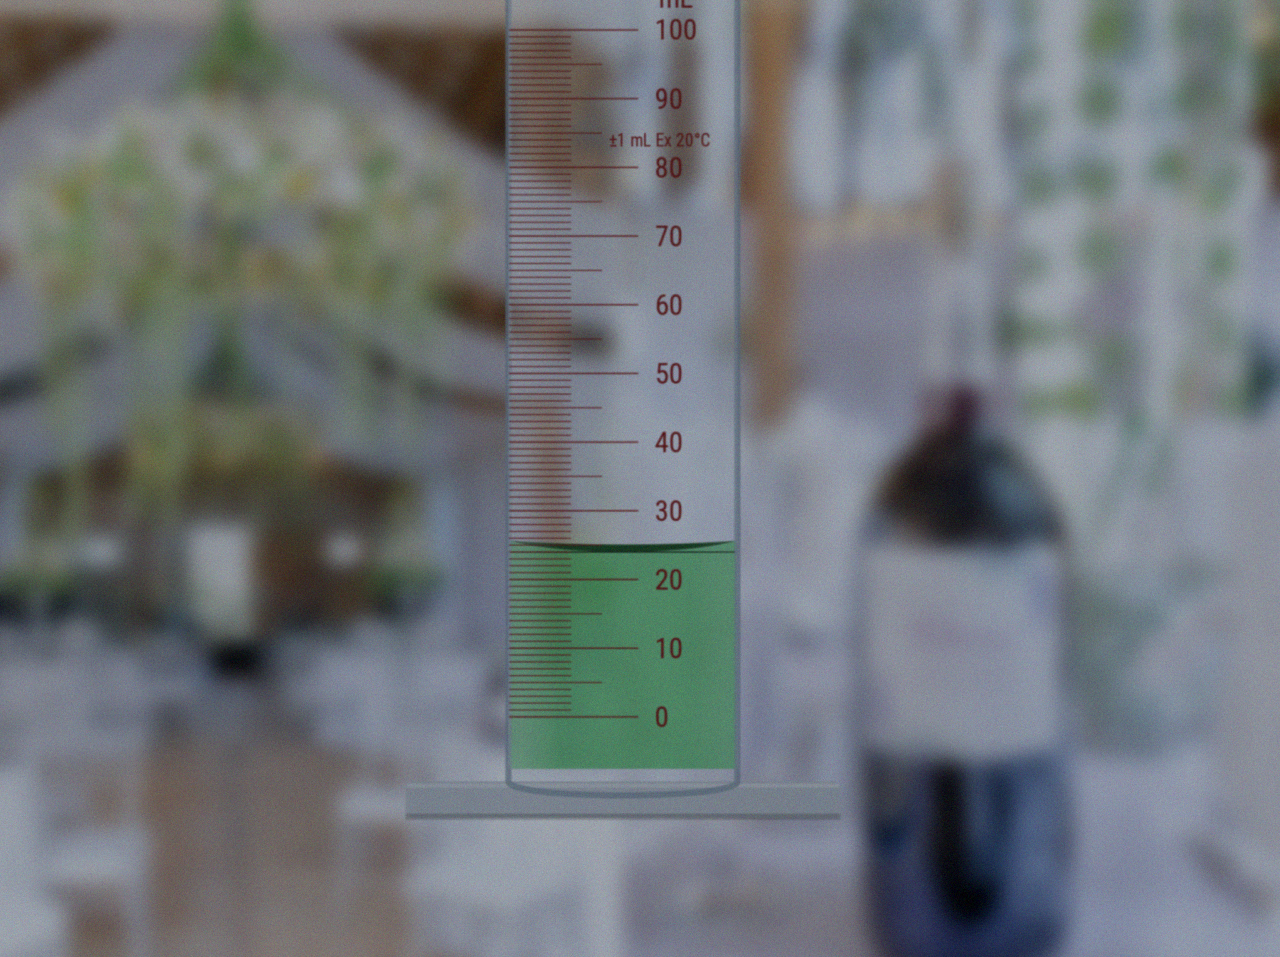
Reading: 24 mL
